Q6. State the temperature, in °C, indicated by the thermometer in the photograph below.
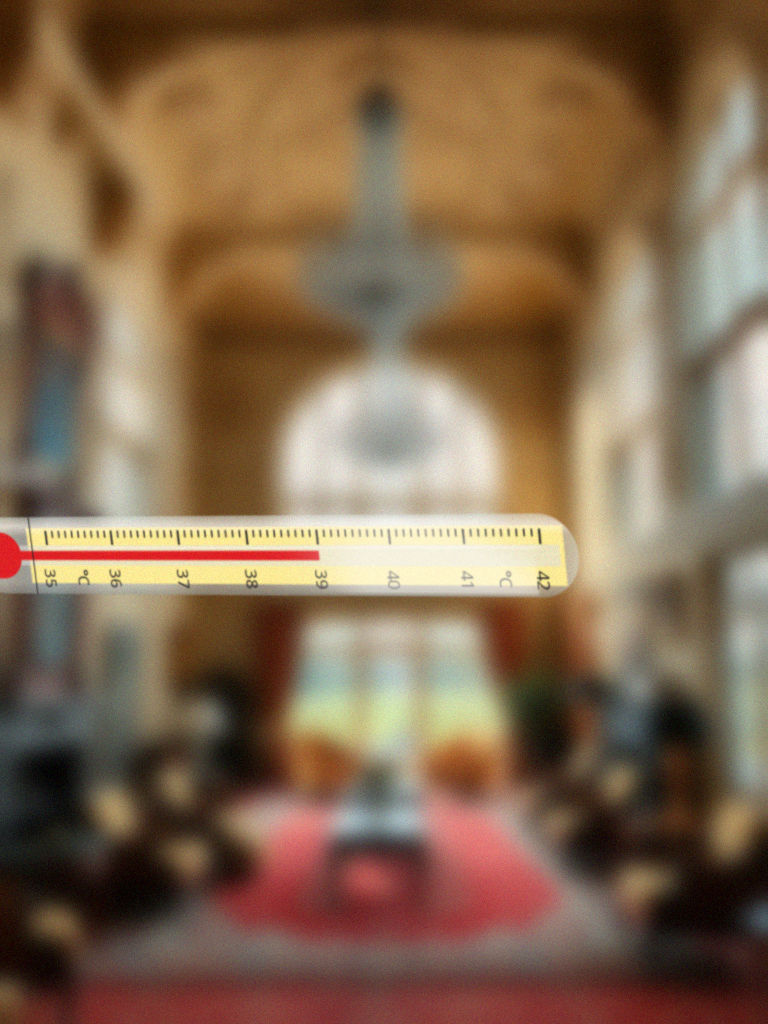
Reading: 39 °C
